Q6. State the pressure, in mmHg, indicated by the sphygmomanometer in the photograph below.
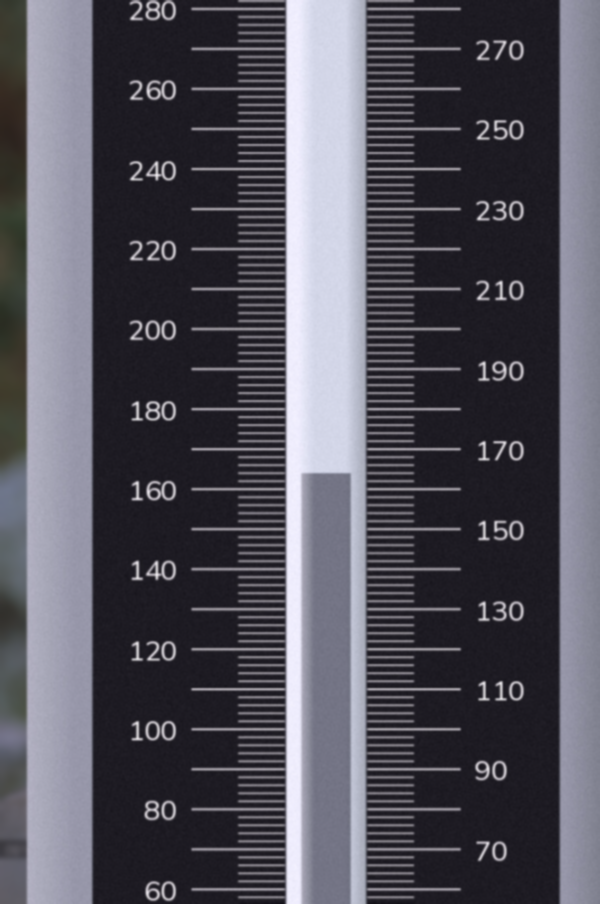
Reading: 164 mmHg
